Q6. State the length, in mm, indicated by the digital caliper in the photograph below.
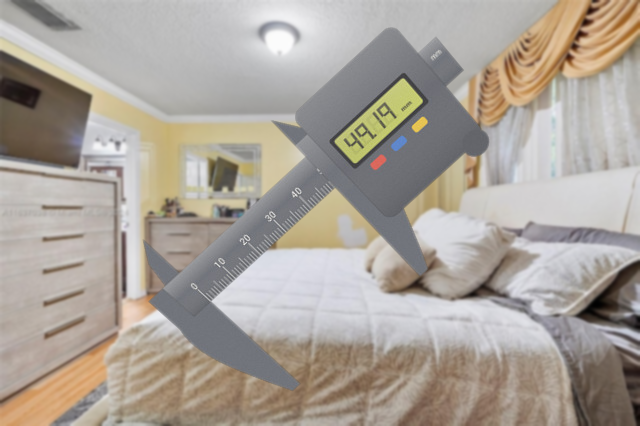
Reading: 49.19 mm
